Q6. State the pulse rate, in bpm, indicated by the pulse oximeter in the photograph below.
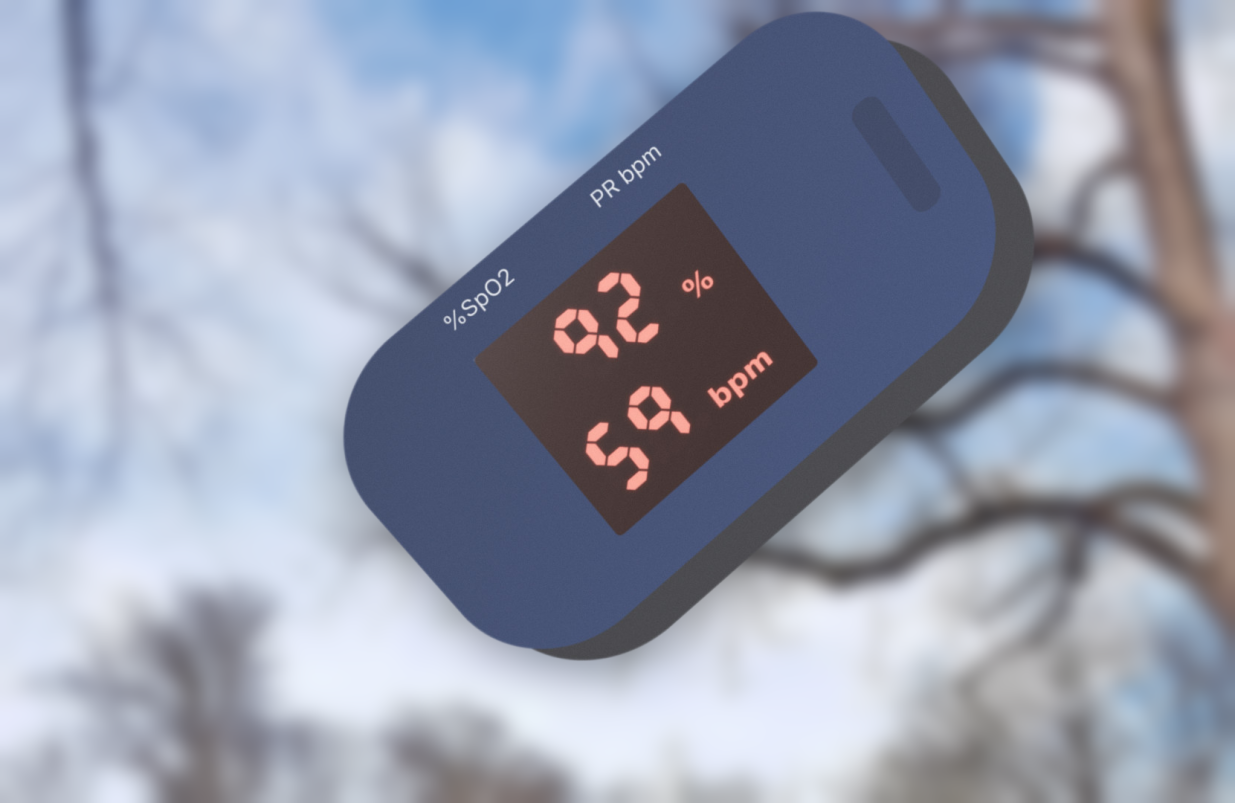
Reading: 59 bpm
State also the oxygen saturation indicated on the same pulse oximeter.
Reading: 92 %
